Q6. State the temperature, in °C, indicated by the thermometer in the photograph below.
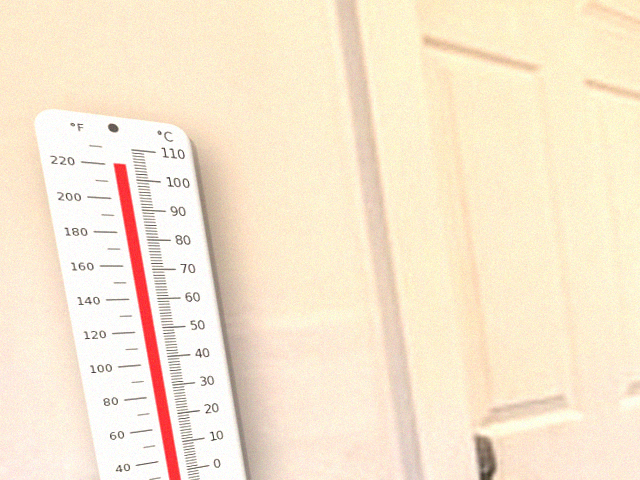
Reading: 105 °C
